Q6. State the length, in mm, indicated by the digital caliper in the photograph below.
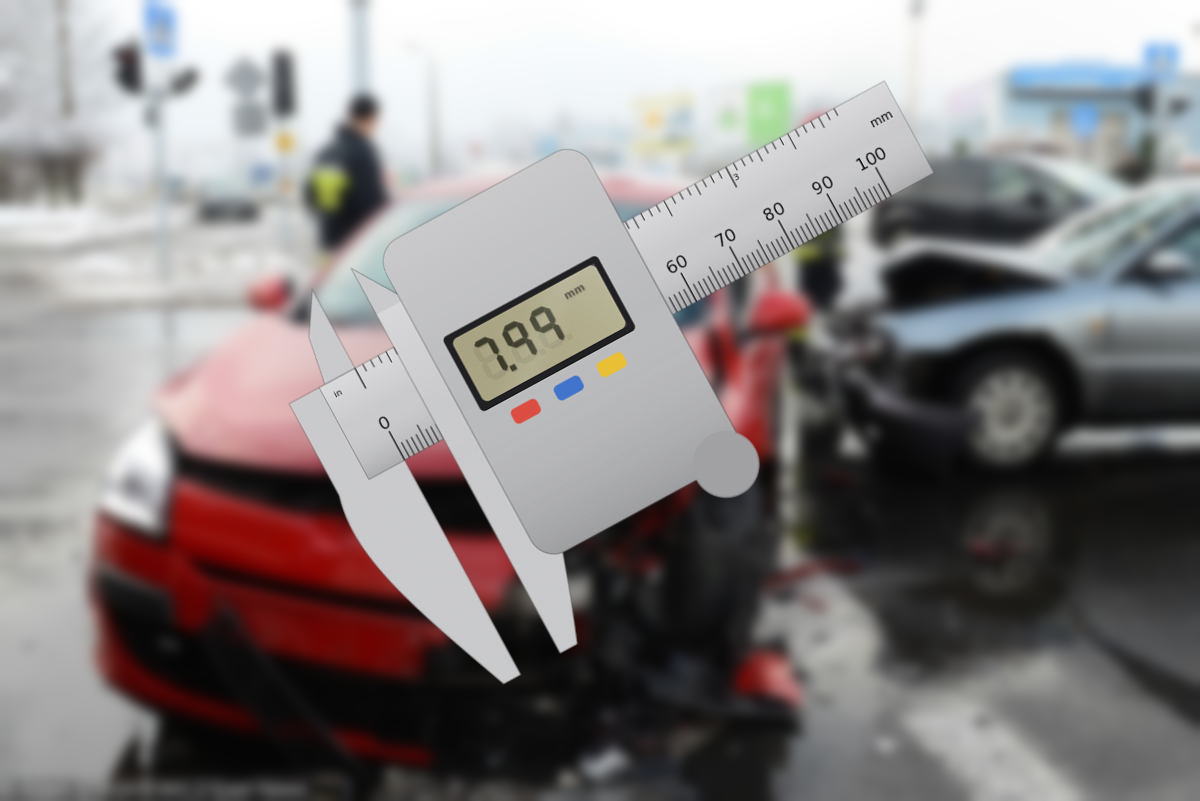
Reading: 7.99 mm
